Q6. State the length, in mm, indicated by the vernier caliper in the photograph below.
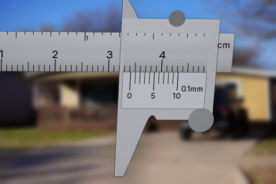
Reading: 34.2 mm
